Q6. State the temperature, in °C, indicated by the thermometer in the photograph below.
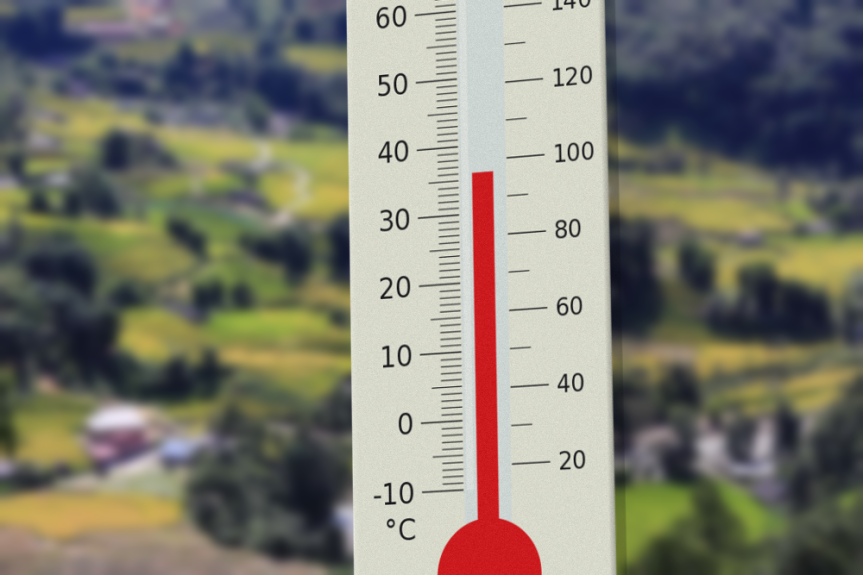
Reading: 36 °C
